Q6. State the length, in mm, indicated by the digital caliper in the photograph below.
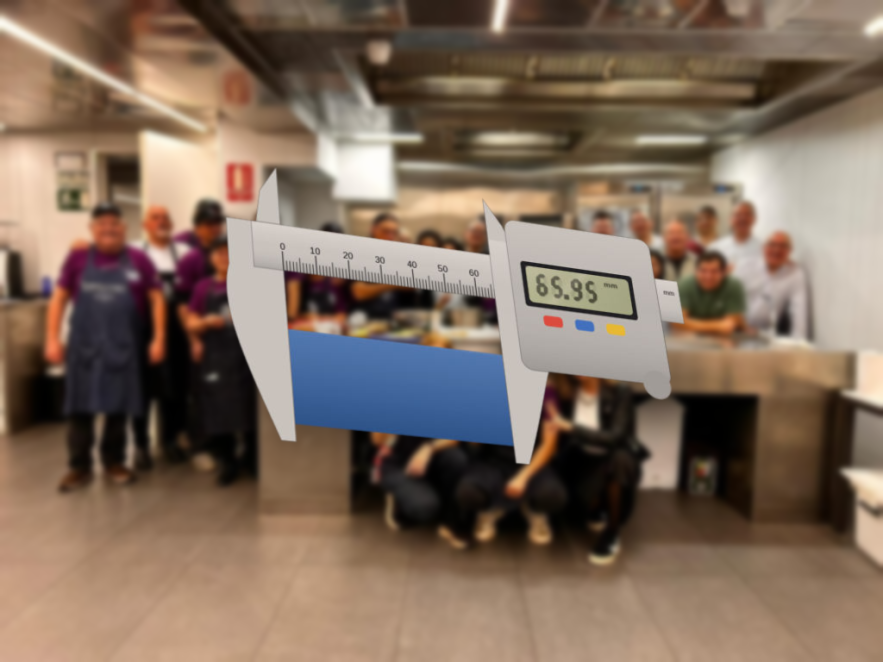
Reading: 65.95 mm
